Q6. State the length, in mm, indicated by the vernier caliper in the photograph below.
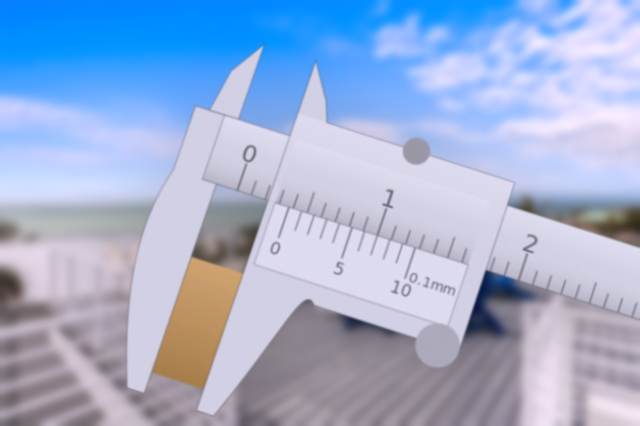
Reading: 3.7 mm
